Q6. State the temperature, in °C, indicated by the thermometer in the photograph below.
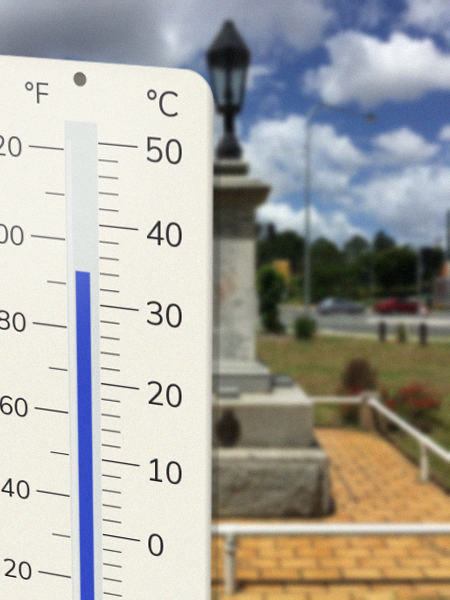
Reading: 34 °C
